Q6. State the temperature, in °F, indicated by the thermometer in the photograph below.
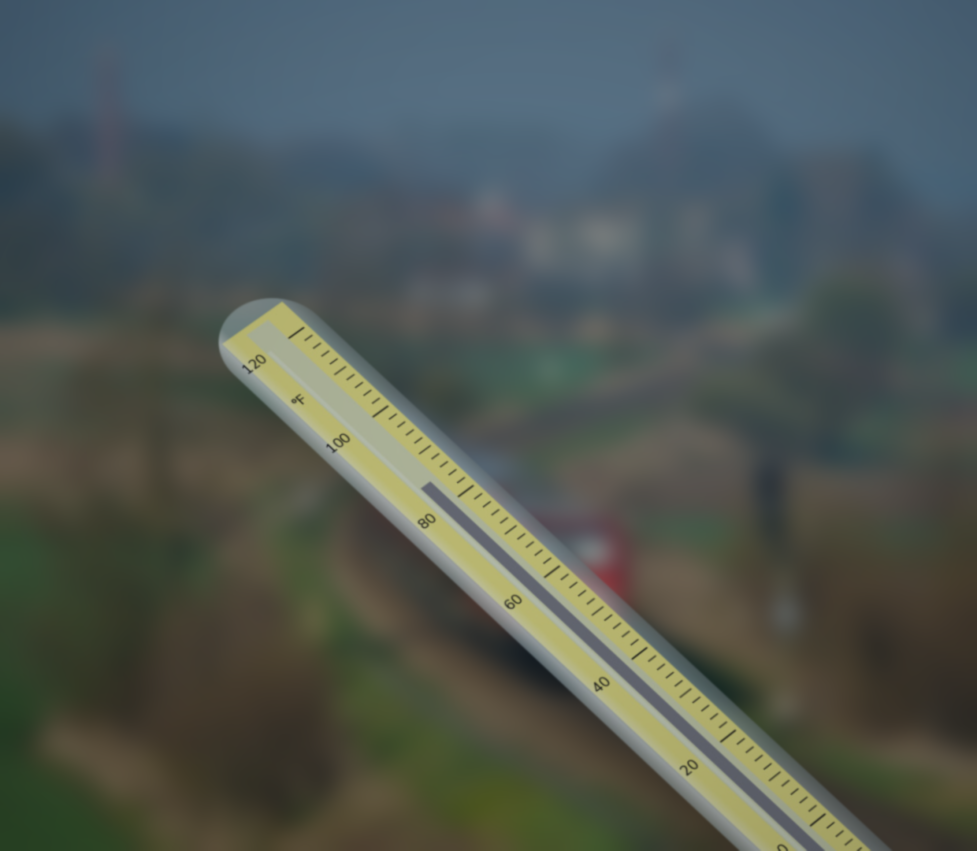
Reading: 85 °F
